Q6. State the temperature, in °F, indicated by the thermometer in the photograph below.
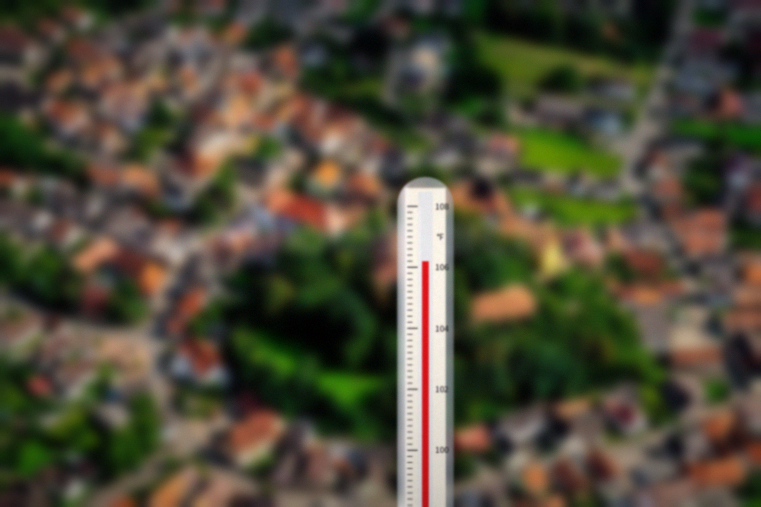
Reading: 106.2 °F
